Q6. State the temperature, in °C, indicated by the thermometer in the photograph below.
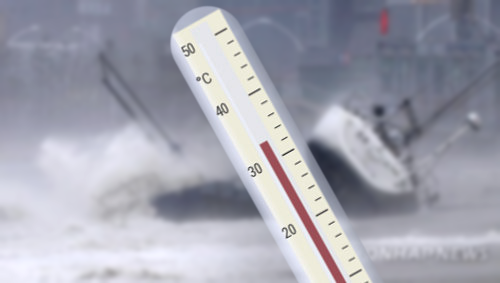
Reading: 33 °C
